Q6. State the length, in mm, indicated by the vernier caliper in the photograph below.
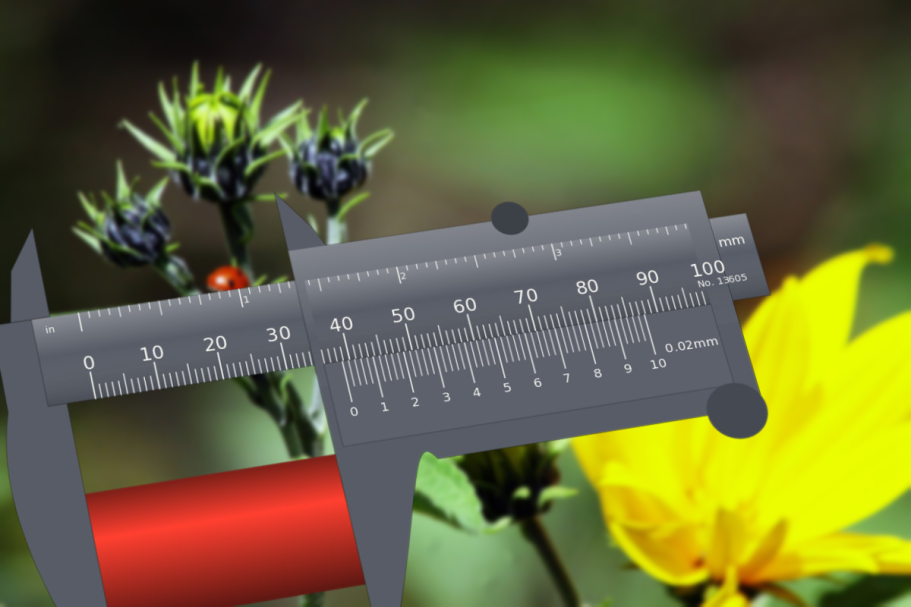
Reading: 38.8 mm
